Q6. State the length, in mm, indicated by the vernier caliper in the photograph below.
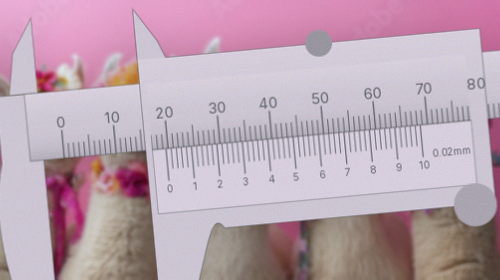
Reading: 19.6 mm
